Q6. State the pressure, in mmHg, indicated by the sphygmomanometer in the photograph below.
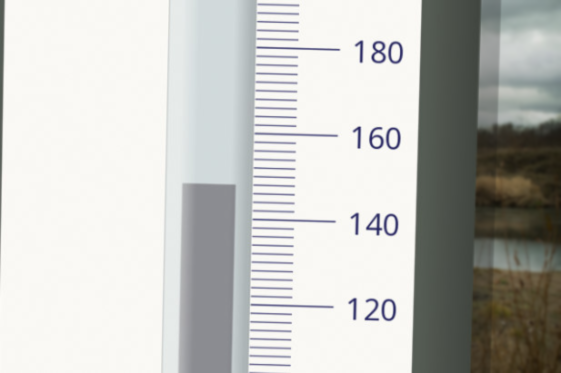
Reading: 148 mmHg
